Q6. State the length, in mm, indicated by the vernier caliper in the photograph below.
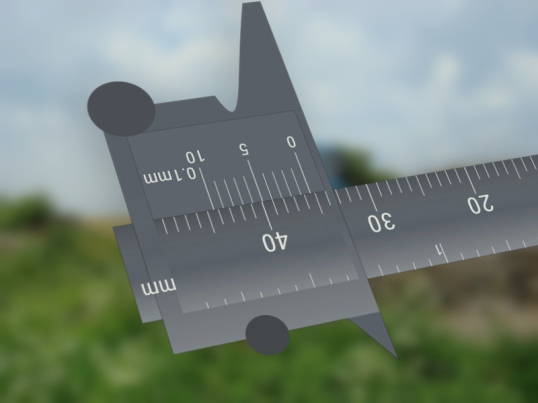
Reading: 35.4 mm
